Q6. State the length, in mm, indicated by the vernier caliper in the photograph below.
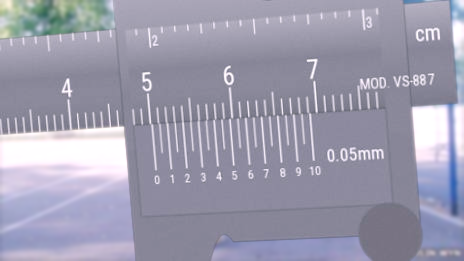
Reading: 50.2 mm
